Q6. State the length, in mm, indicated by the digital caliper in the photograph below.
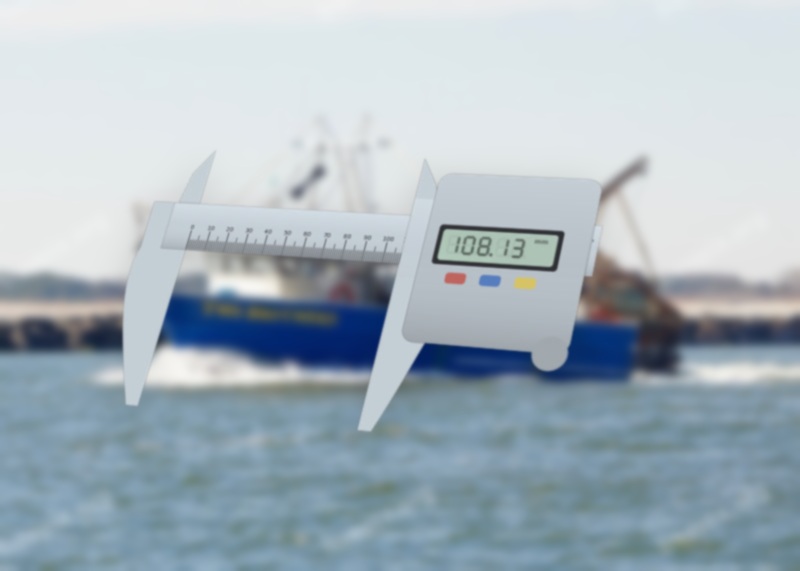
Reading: 108.13 mm
